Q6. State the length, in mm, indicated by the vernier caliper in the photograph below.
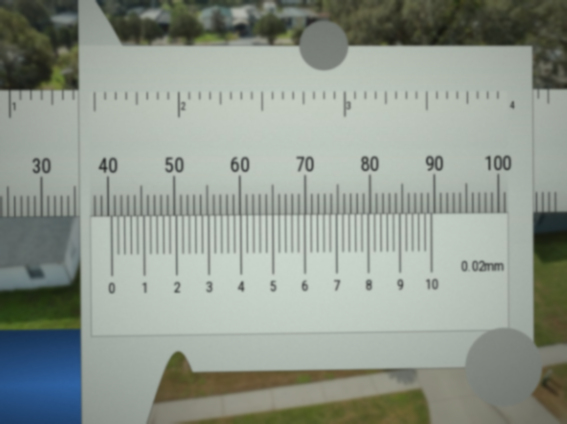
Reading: 40.5 mm
